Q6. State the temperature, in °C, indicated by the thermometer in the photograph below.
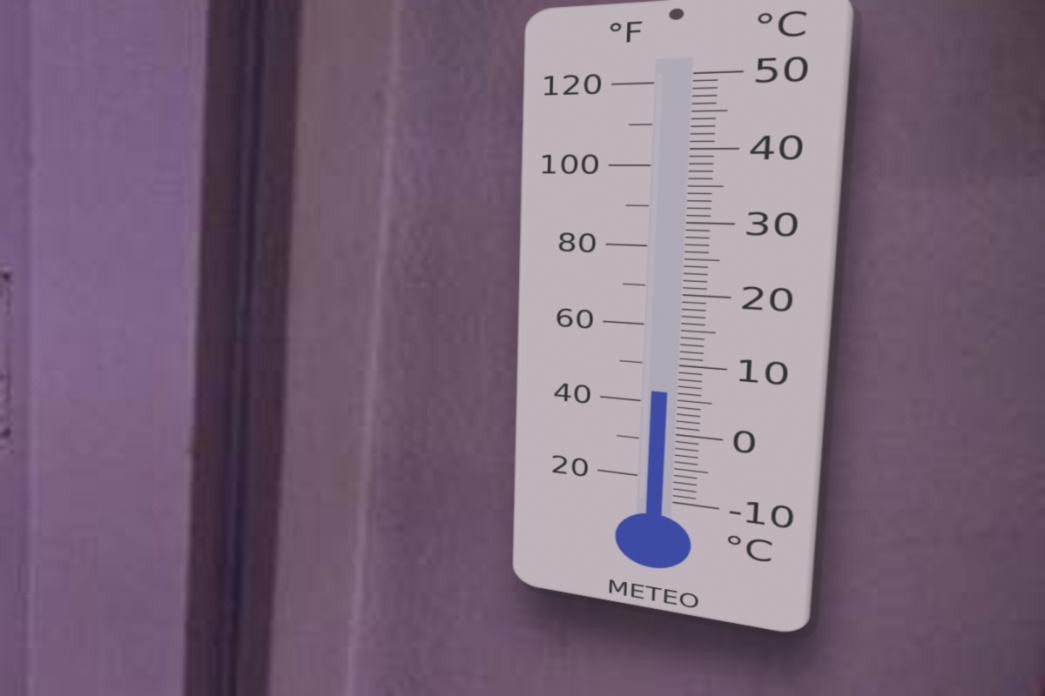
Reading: 6 °C
